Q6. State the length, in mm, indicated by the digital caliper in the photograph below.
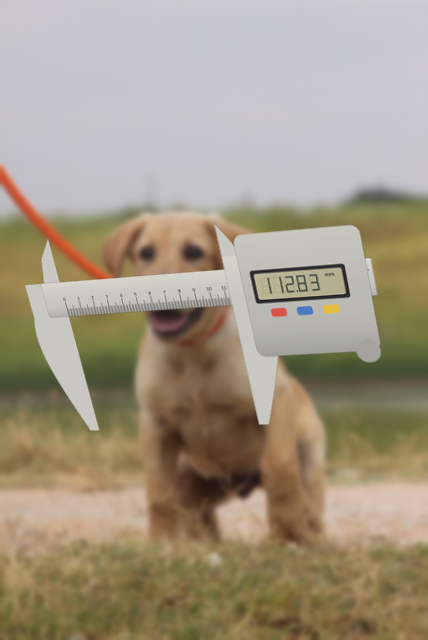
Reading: 112.83 mm
